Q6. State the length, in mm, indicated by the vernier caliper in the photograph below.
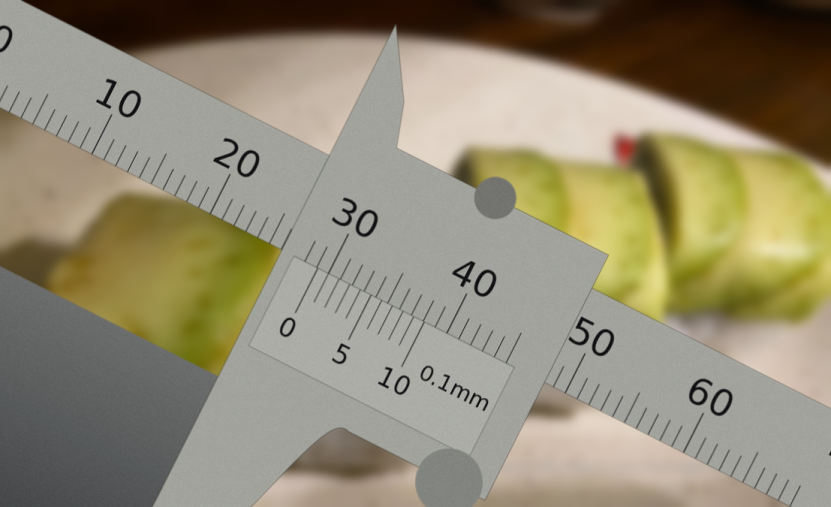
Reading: 29.1 mm
